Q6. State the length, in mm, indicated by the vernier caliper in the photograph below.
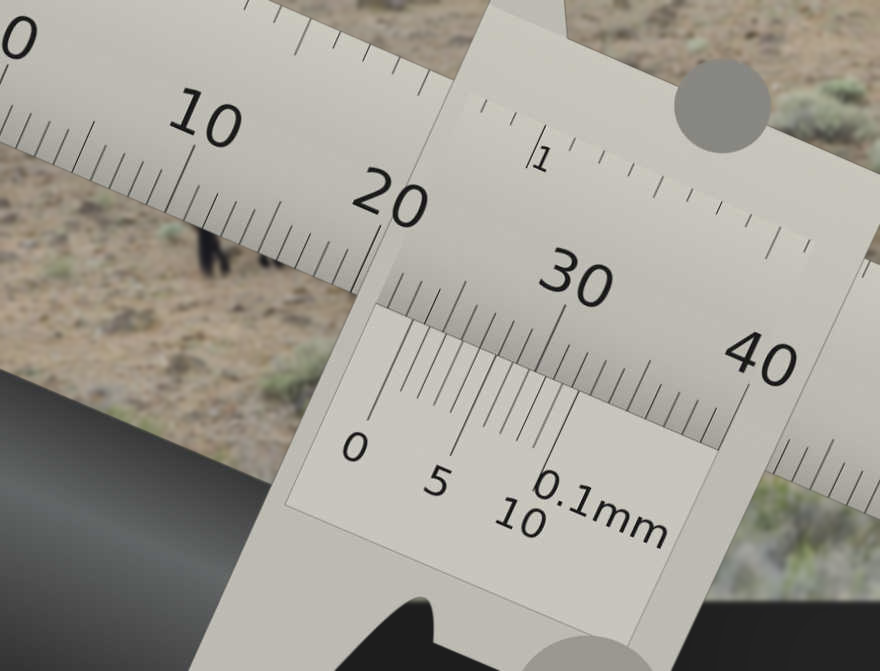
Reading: 23.4 mm
